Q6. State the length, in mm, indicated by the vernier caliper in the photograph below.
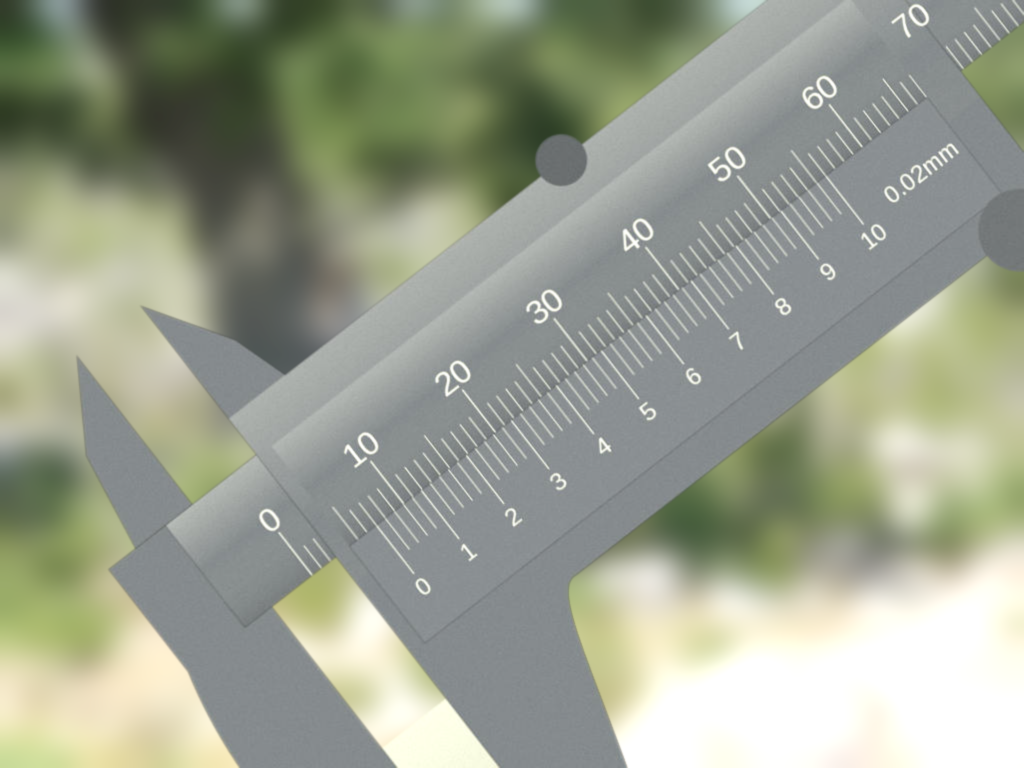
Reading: 7.0 mm
